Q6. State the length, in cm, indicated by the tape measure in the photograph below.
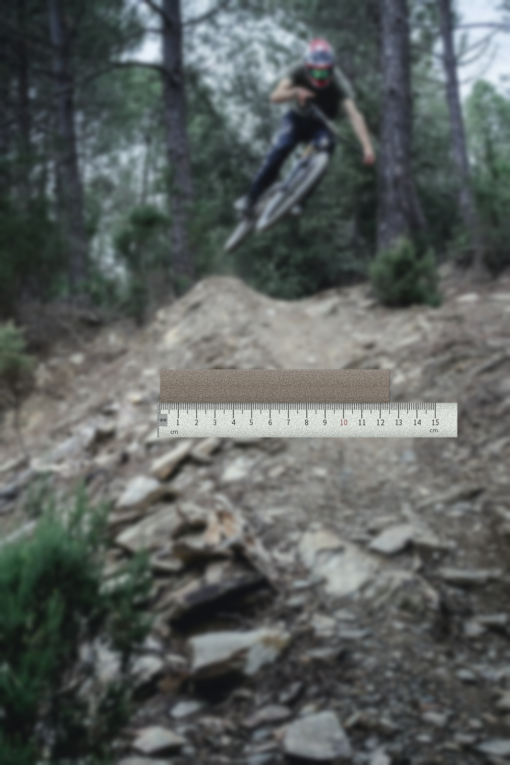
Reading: 12.5 cm
